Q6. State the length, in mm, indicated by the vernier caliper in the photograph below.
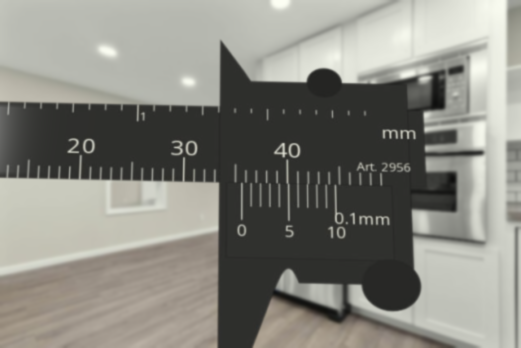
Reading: 35.6 mm
